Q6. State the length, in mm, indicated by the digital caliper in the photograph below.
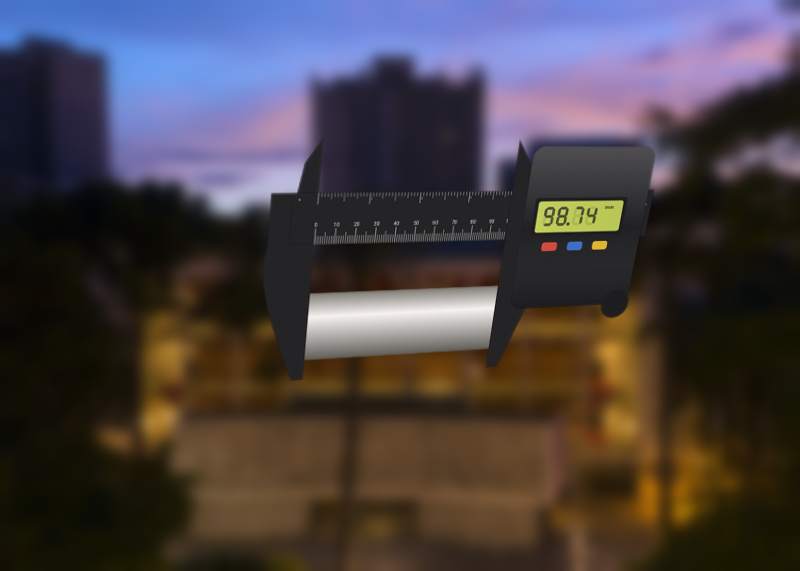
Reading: 98.74 mm
